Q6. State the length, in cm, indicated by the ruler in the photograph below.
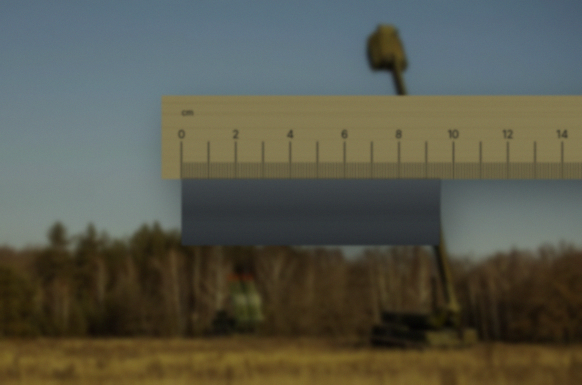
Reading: 9.5 cm
